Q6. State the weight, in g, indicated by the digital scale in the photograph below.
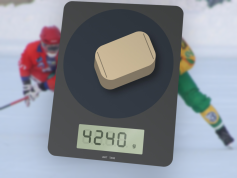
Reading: 4240 g
